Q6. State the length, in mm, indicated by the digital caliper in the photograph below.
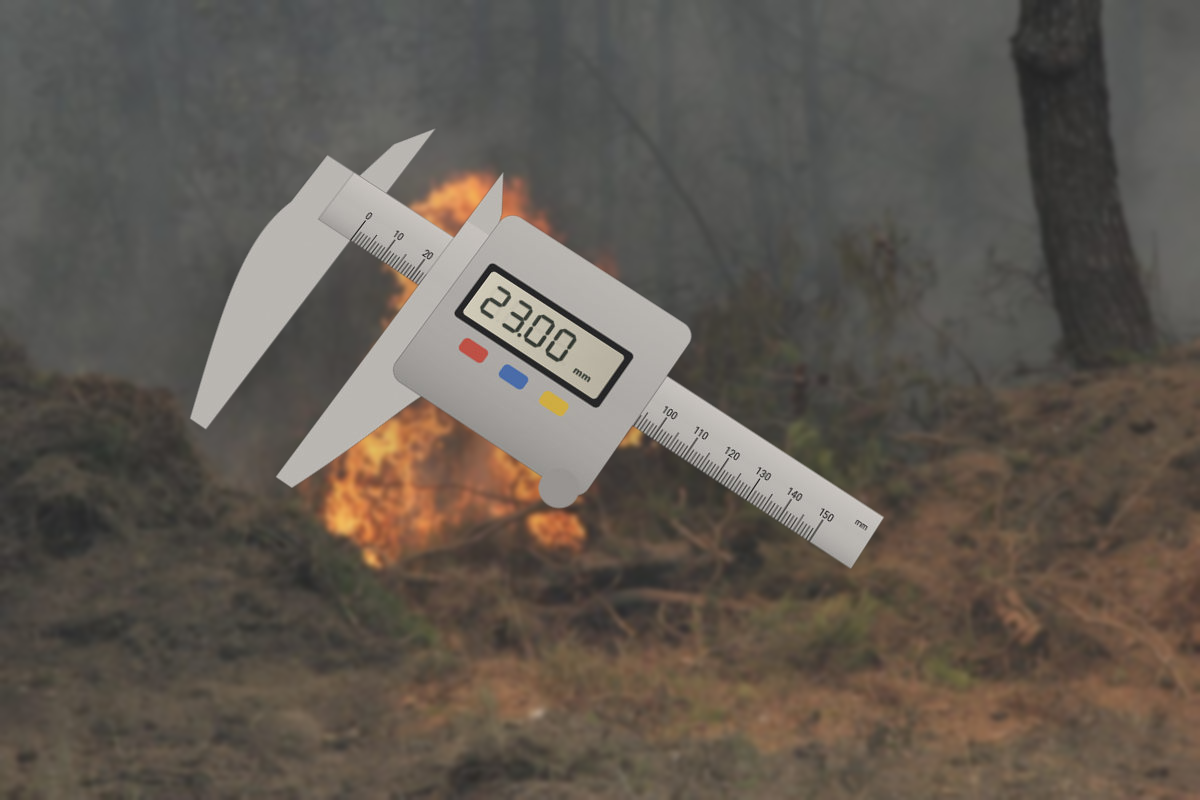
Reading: 23.00 mm
